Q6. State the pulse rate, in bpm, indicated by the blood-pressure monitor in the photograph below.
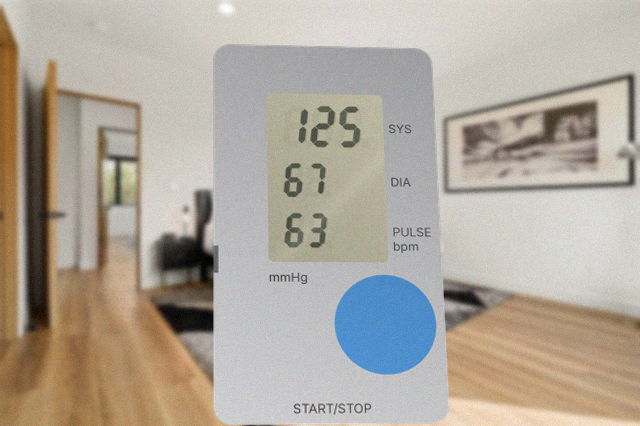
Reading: 63 bpm
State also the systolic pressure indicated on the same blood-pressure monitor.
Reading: 125 mmHg
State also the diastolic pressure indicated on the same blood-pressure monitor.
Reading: 67 mmHg
